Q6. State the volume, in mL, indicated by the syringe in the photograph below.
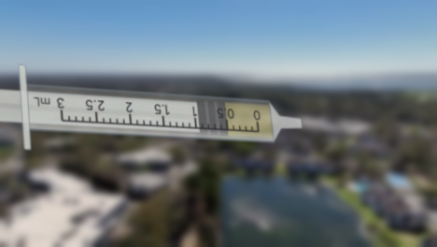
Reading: 0.5 mL
